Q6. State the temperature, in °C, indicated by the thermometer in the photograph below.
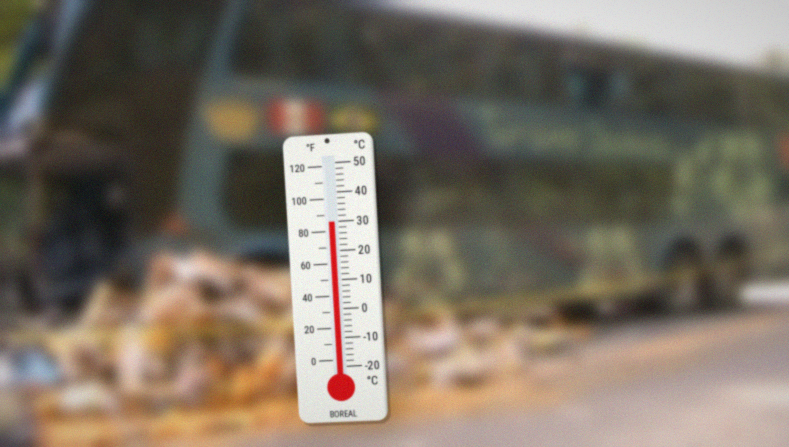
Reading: 30 °C
